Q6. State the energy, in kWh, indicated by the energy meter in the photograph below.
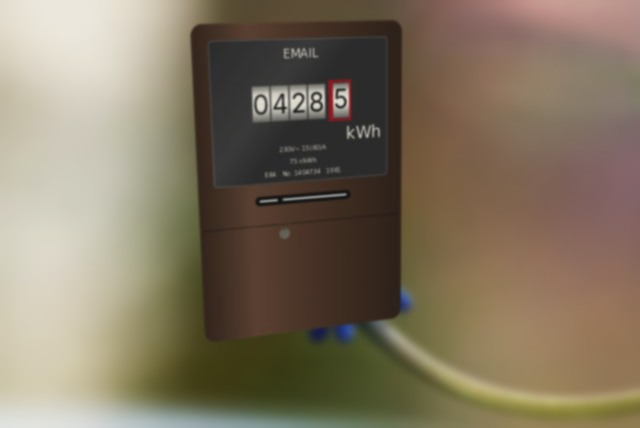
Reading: 428.5 kWh
